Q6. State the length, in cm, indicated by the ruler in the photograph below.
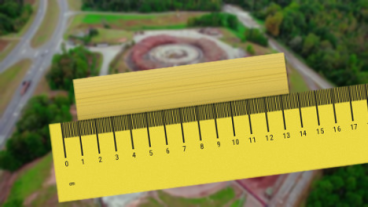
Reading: 12.5 cm
